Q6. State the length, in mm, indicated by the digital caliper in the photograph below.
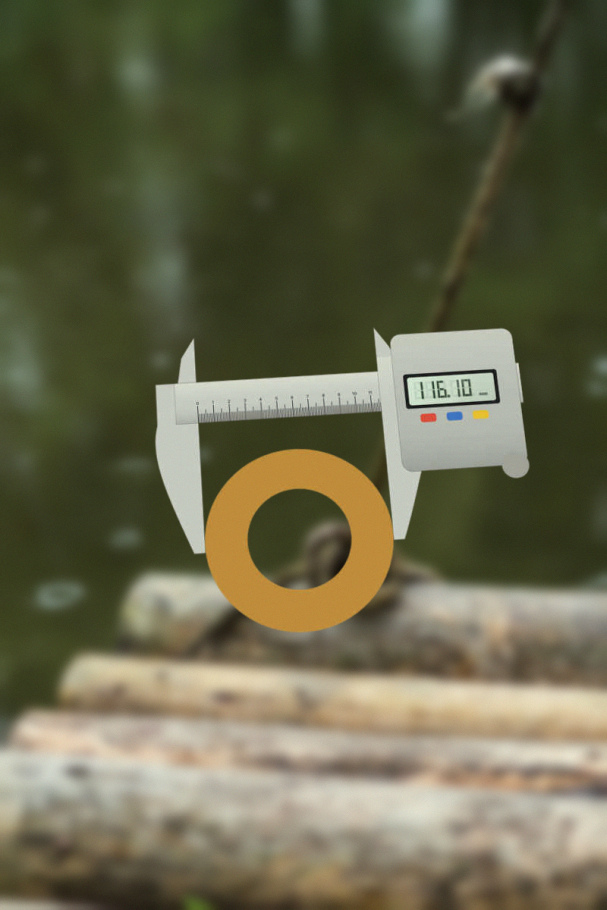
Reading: 116.10 mm
